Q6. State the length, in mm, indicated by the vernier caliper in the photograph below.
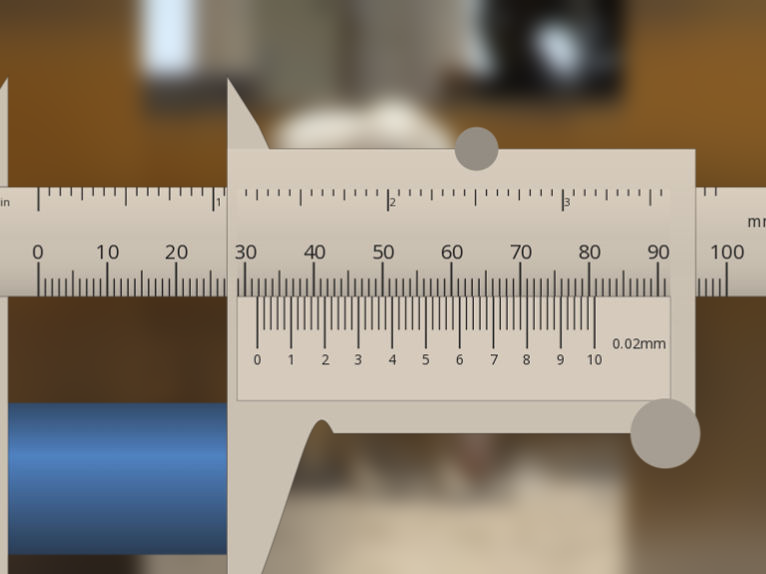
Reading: 31.8 mm
